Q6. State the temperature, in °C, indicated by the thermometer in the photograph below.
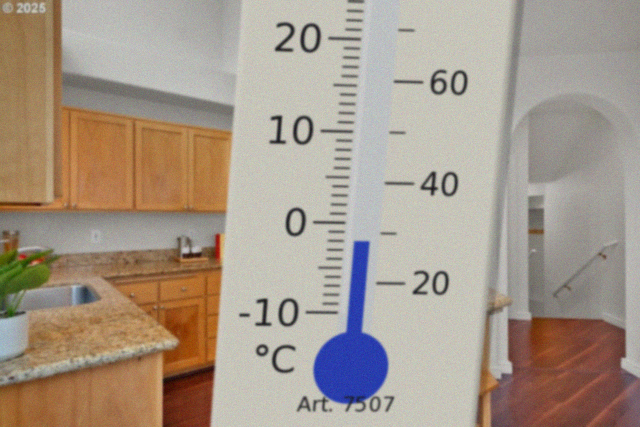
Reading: -2 °C
